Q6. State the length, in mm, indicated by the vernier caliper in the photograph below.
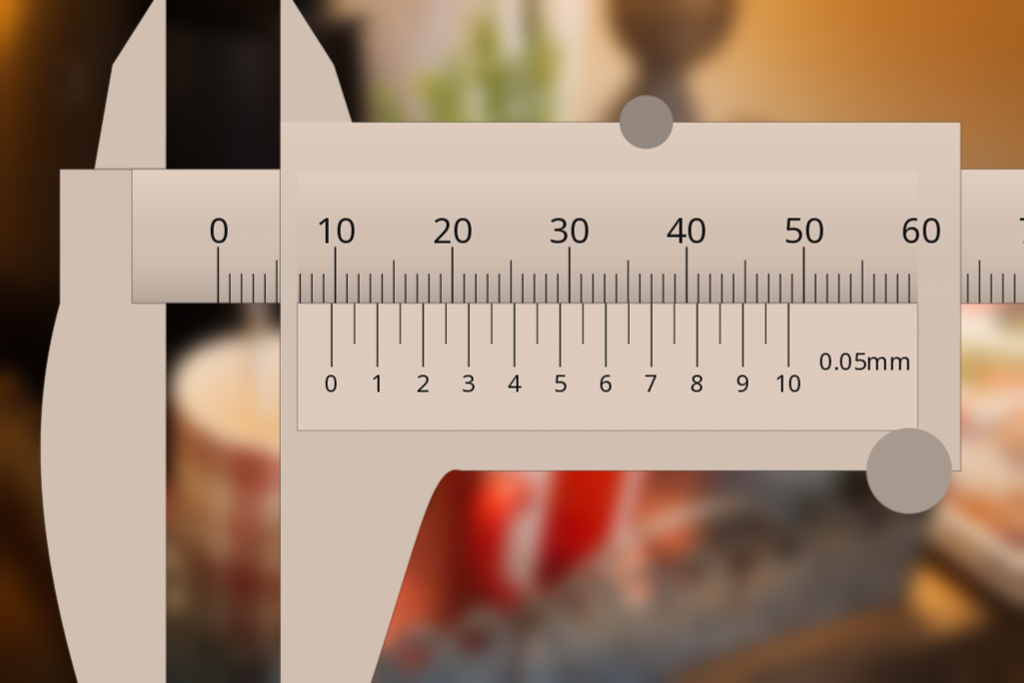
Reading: 9.7 mm
